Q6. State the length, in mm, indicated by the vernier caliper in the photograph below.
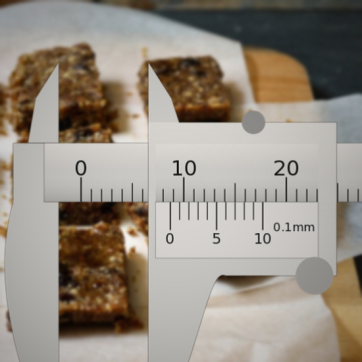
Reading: 8.7 mm
